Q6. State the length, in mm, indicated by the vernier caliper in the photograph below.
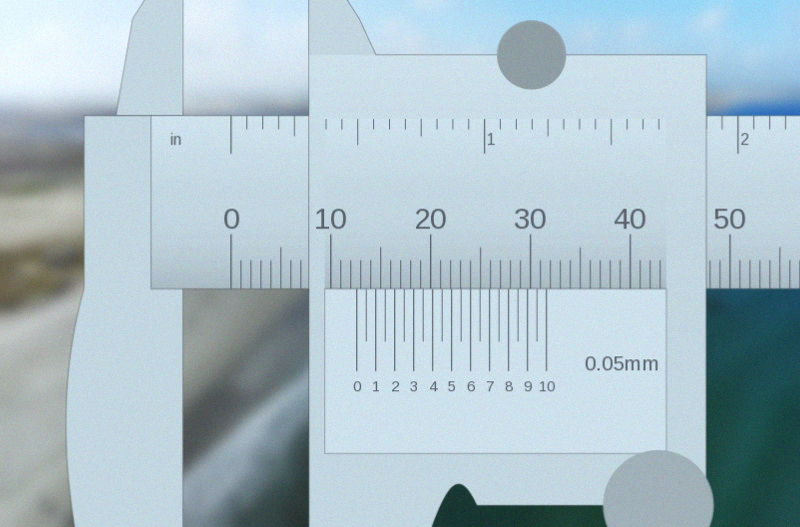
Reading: 12.6 mm
